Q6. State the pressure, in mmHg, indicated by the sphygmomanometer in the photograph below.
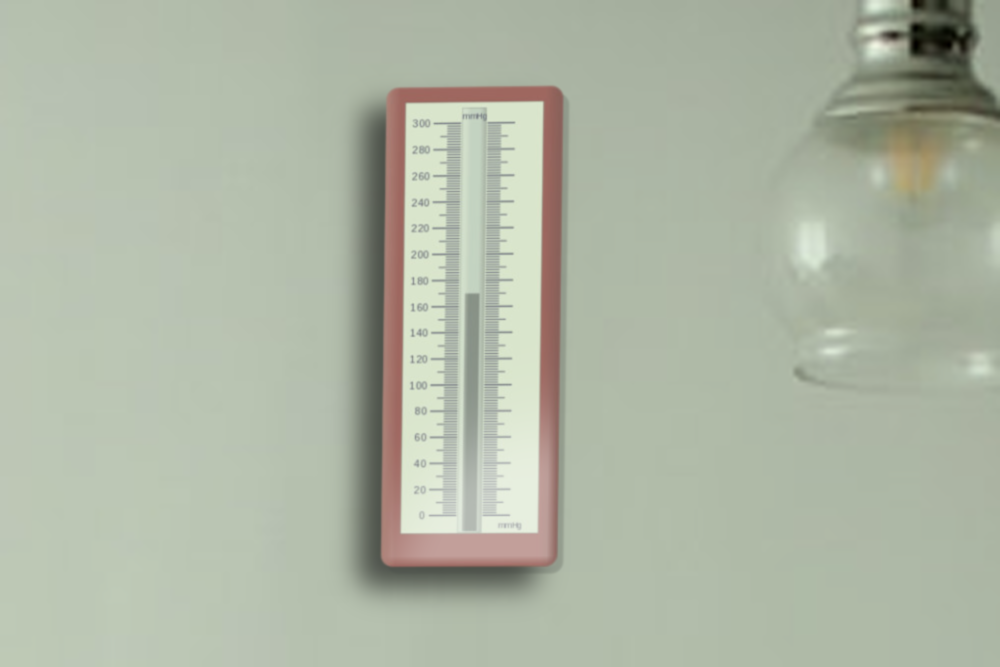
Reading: 170 mmHg
